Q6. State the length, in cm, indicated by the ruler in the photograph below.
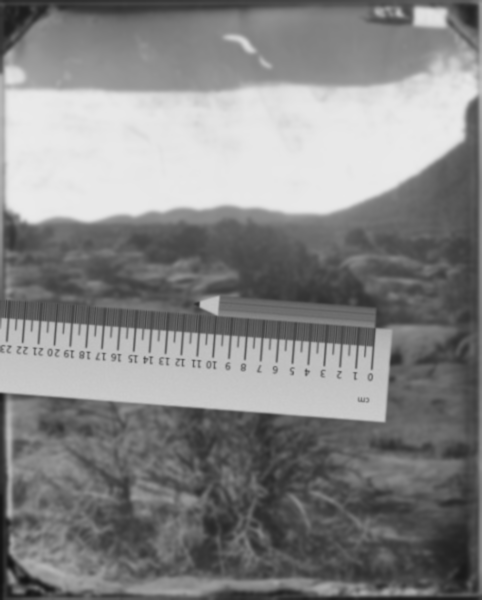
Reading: 11.5 cm
